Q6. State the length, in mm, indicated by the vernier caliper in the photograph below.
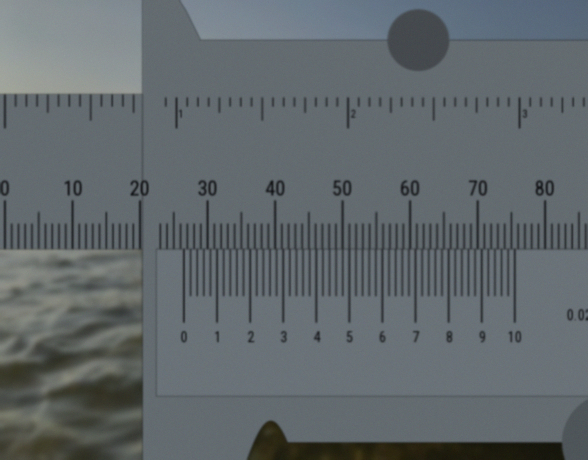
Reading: 26.5 mm
